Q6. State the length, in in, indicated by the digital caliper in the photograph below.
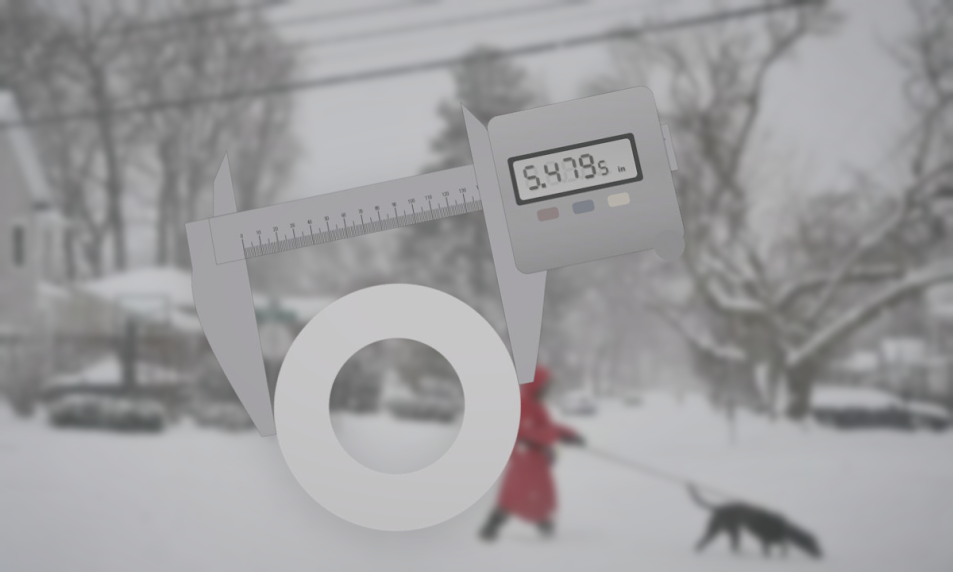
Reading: 5.4795 in
